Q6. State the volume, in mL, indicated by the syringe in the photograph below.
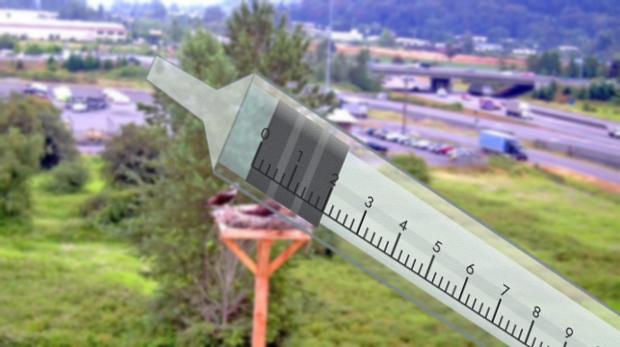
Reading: 0 mL
